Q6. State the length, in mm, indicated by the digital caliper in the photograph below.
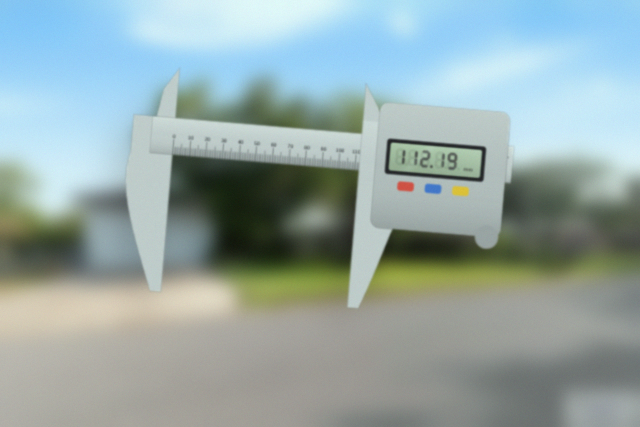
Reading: 112.19 mm
